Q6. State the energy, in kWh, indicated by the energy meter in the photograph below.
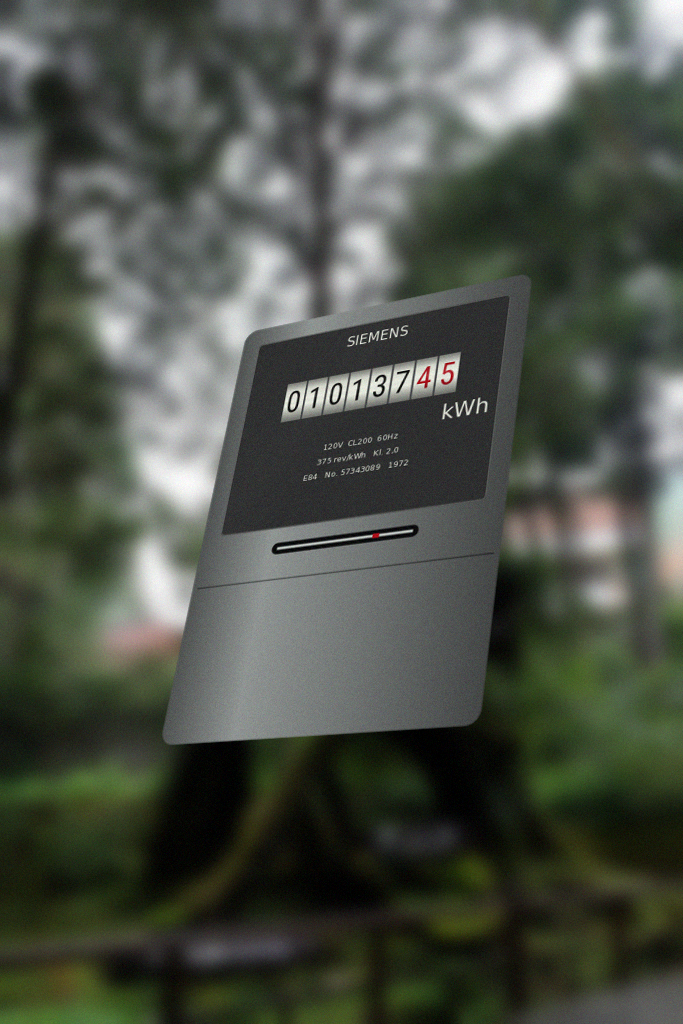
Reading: 10137.45 kWh
